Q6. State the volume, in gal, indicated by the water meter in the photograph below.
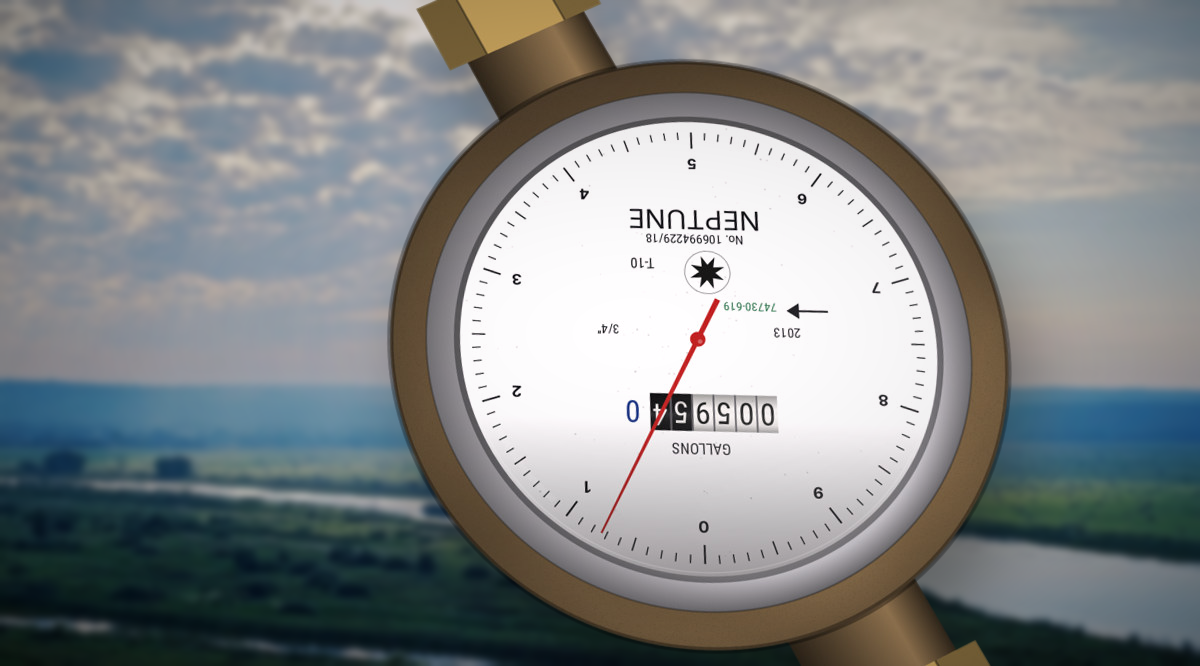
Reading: 59540.7 gal
